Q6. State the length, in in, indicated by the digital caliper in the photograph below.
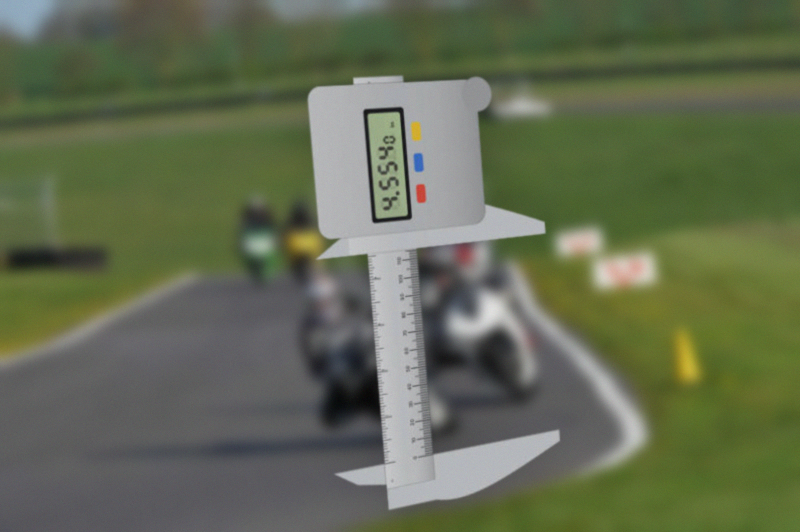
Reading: 4.5540 in
